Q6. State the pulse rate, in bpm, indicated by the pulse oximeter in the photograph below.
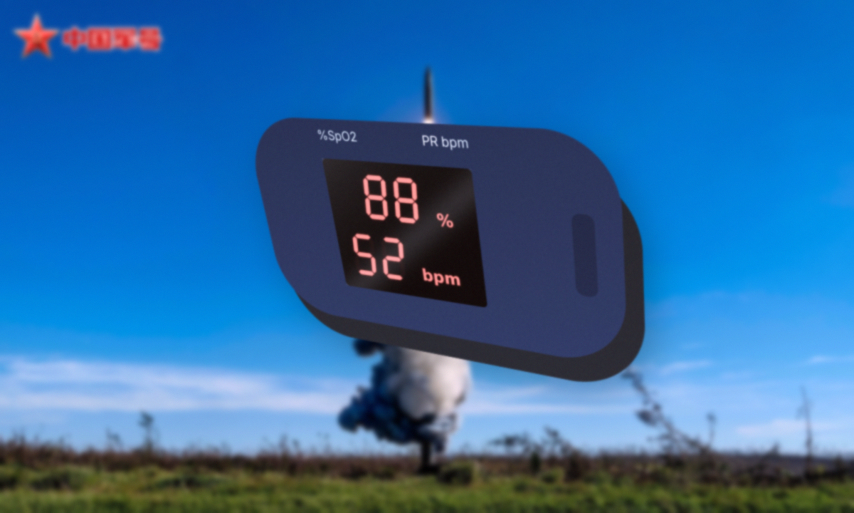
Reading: 52 bpm
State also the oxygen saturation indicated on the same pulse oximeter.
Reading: 88 %
